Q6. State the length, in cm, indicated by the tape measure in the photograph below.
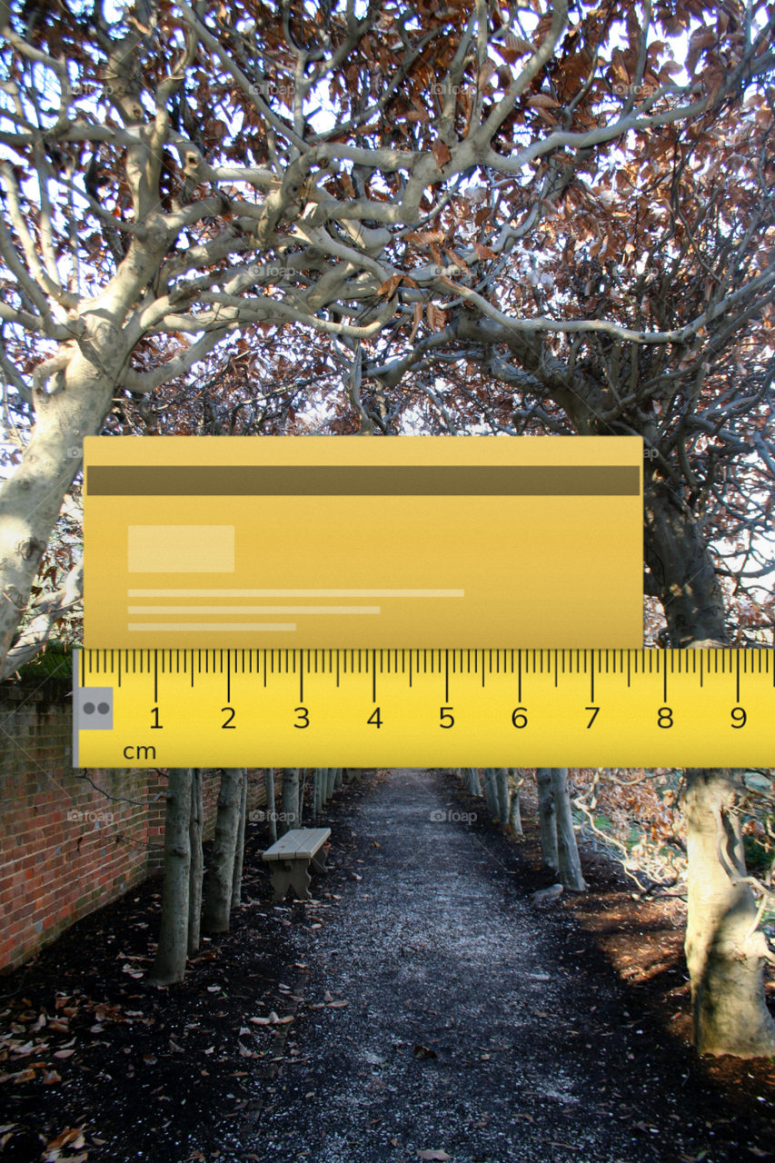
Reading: 7.7 cm
